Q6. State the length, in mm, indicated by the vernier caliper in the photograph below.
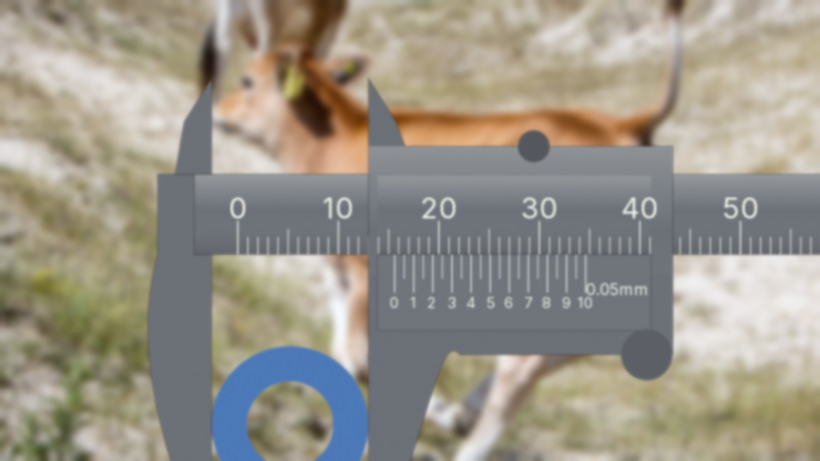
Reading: 15.6 mm
